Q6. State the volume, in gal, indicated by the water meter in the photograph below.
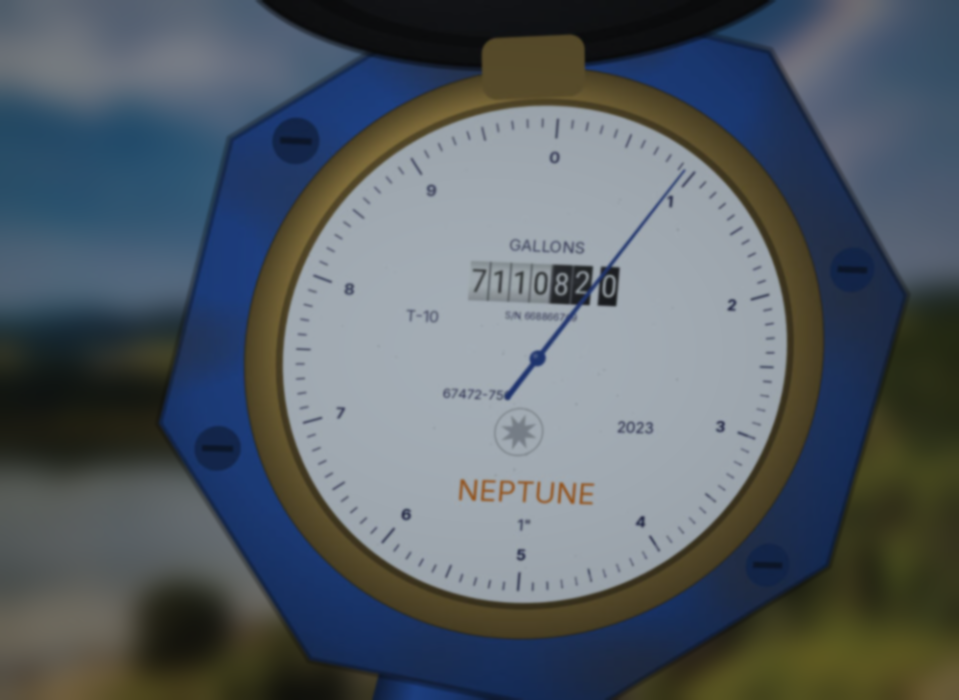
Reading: 7110820.9 gal
